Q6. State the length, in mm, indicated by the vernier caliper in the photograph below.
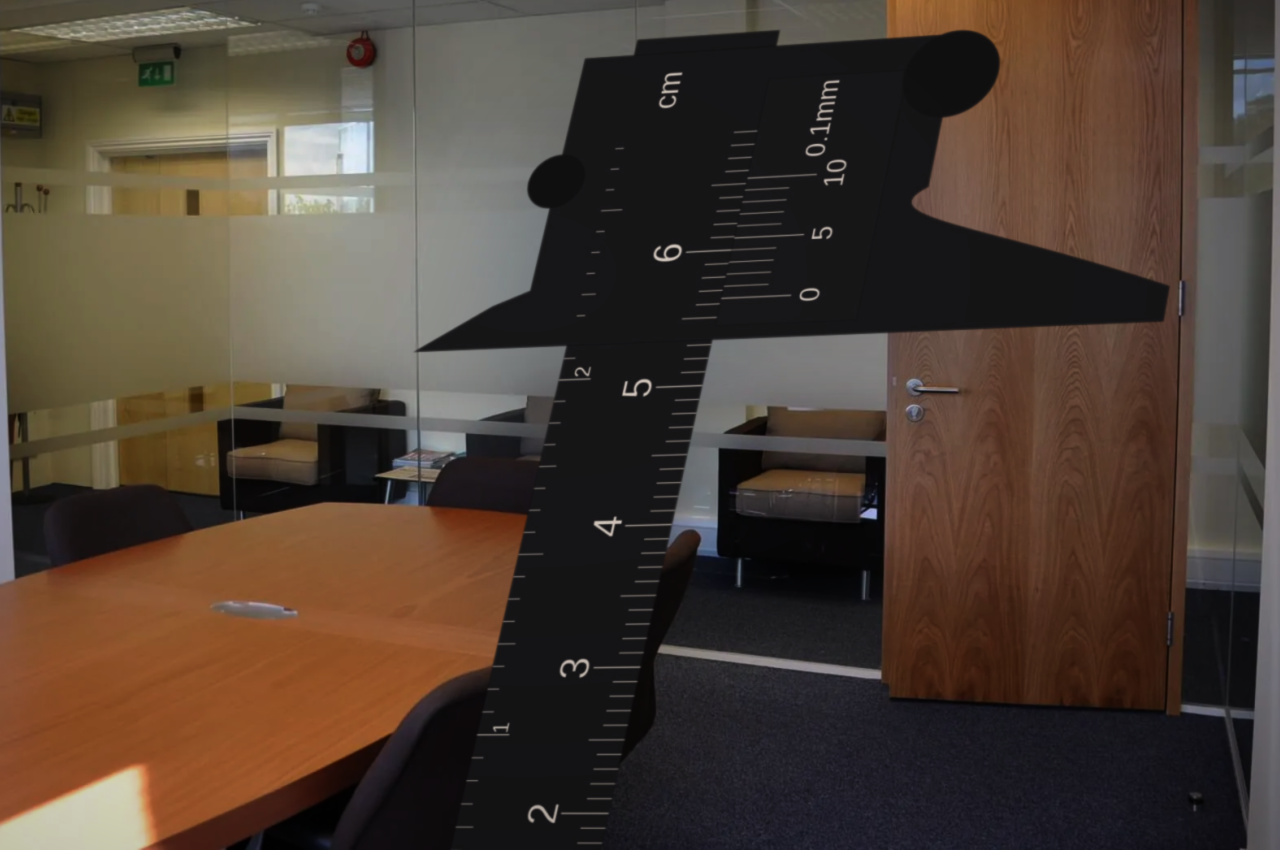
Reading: 56.4 mm
